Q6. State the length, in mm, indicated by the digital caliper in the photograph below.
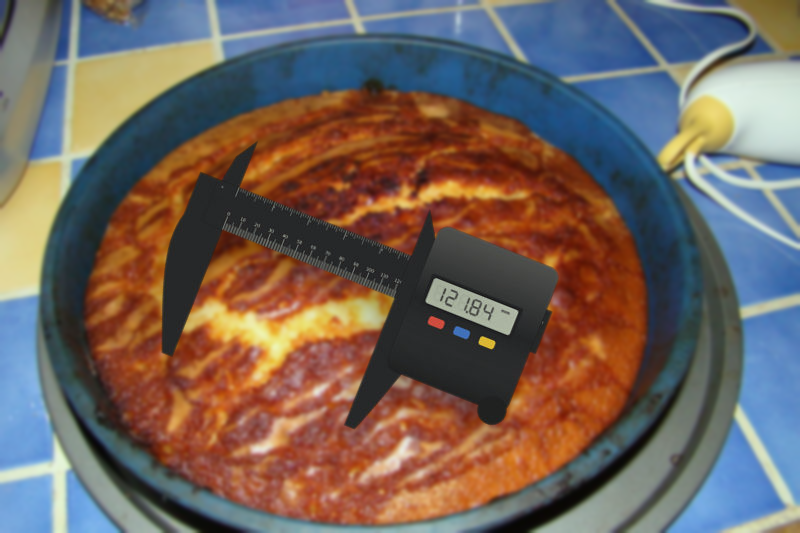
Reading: 121.84 mm
